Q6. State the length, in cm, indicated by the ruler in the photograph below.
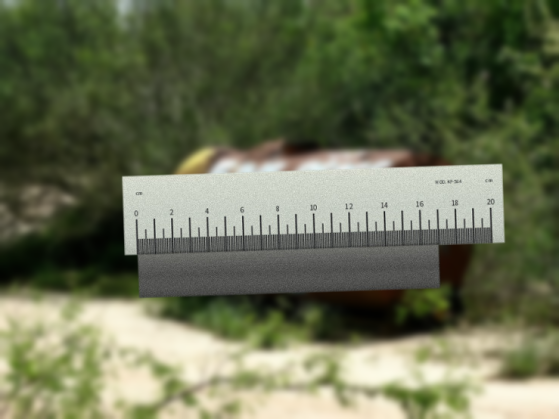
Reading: 17 cm
